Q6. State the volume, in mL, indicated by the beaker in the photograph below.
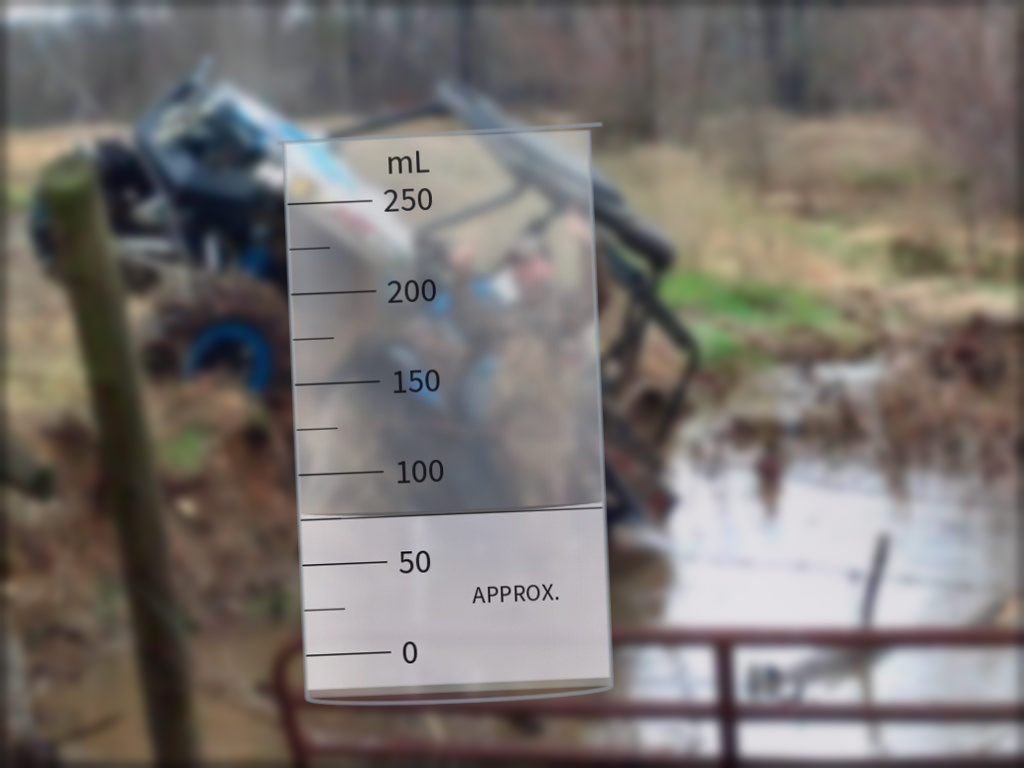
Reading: 75 mL
